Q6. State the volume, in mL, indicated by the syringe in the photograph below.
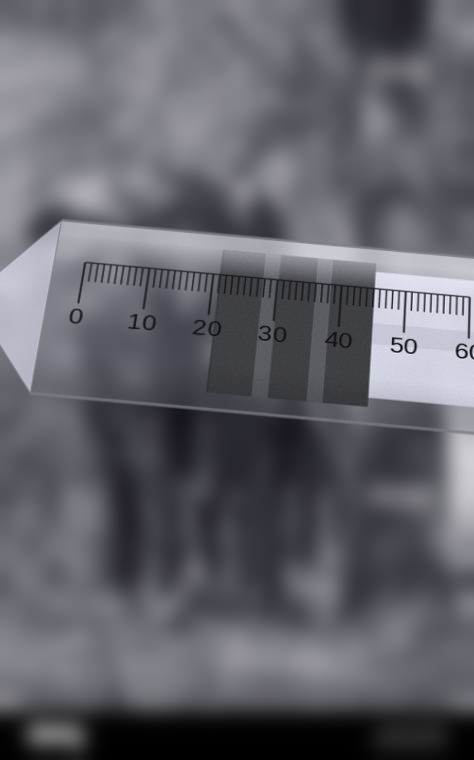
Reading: 21 mL
